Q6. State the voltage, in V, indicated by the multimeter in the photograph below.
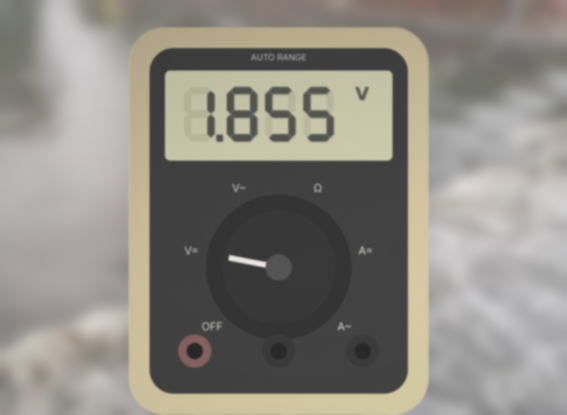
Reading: 1.855 V
